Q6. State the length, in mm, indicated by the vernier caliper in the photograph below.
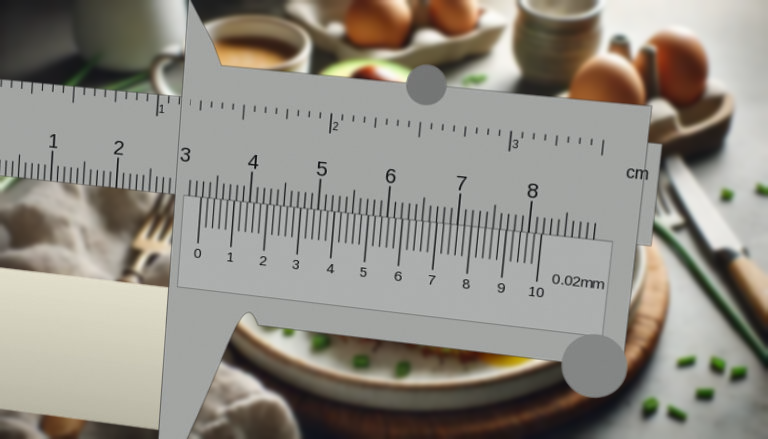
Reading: 32.8 mm
